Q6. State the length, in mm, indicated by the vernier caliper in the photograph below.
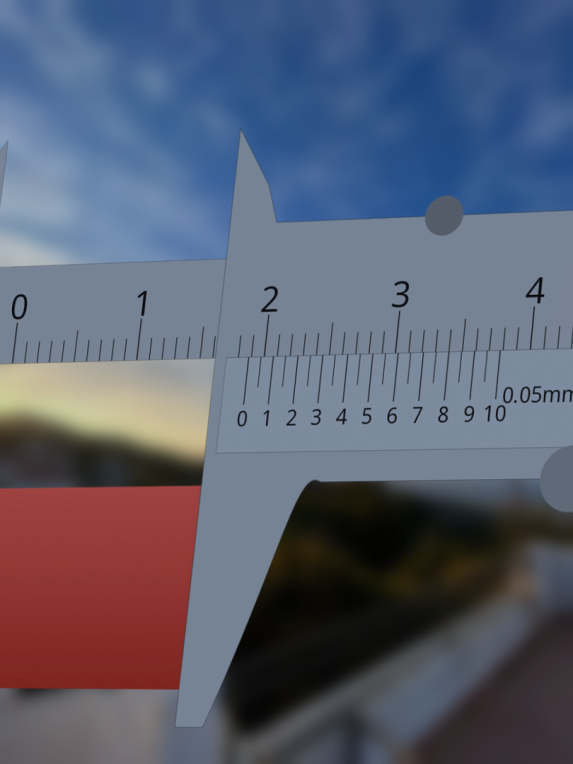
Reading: 18.8 mm
